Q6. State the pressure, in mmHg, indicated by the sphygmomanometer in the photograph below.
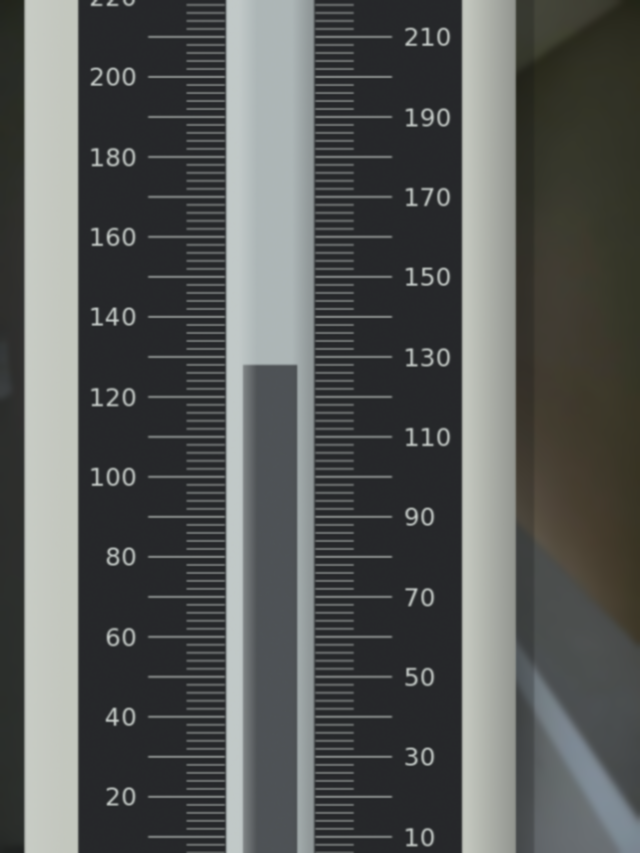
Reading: 128 mmHg
